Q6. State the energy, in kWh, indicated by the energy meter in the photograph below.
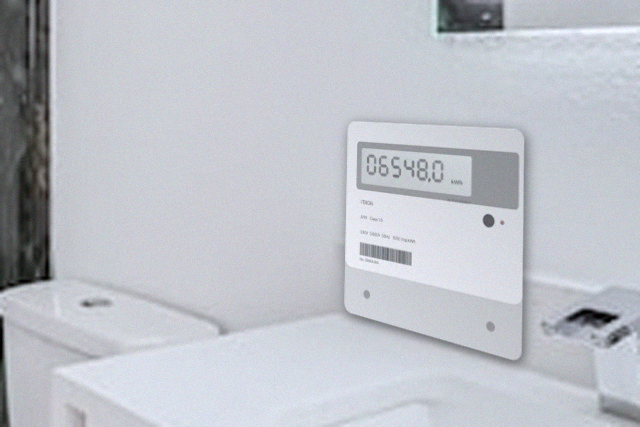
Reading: 6548.0 kWh
